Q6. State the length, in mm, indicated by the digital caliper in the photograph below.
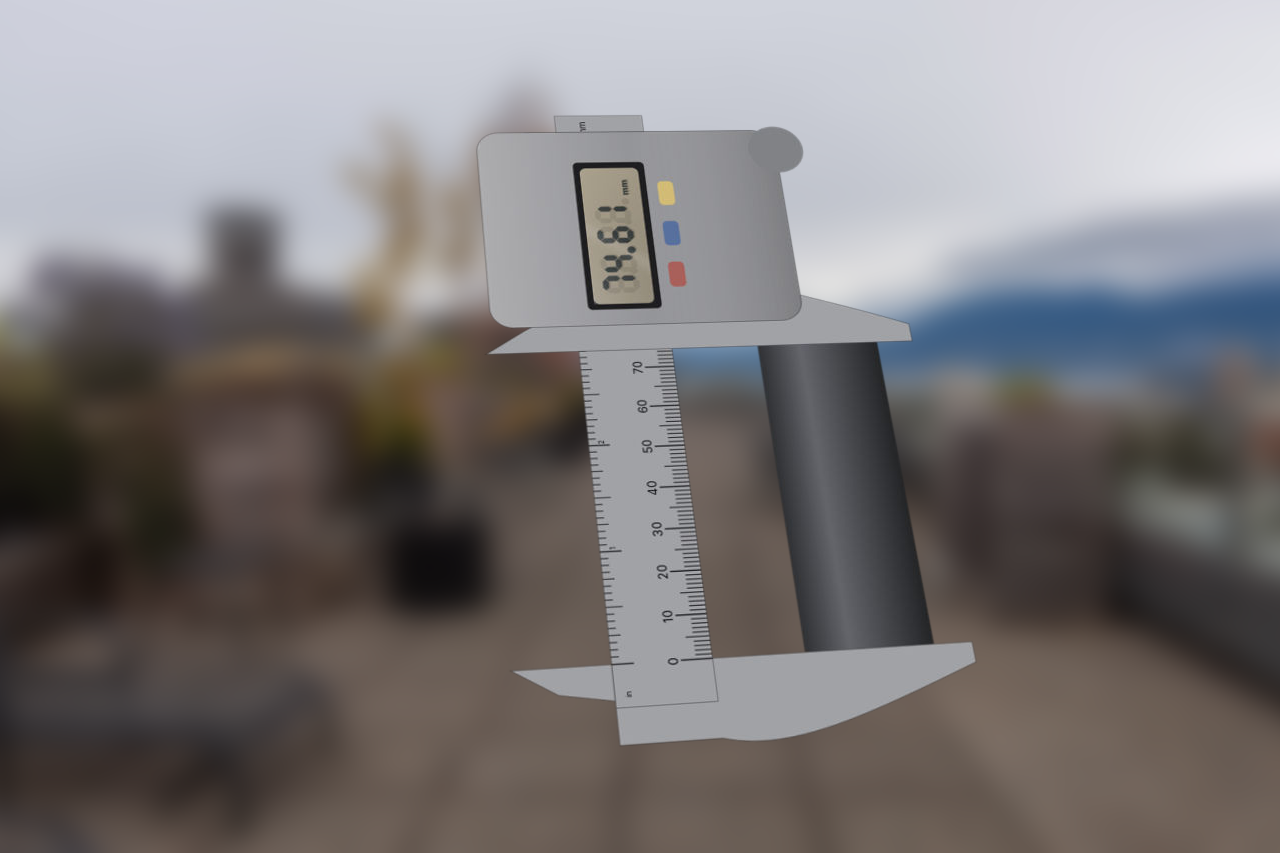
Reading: 74.61 mm
